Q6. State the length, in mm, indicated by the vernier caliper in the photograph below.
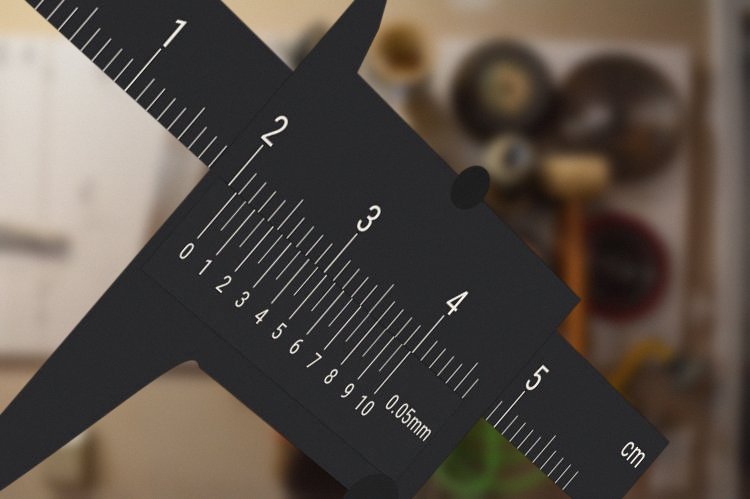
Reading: 20.8 mm
